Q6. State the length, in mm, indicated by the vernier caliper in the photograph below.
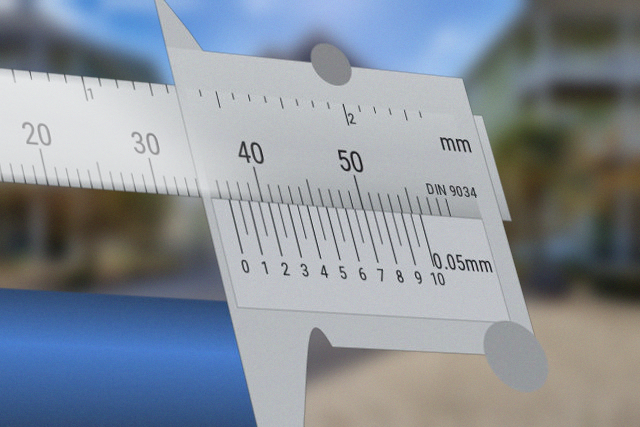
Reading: 36.8 mm
